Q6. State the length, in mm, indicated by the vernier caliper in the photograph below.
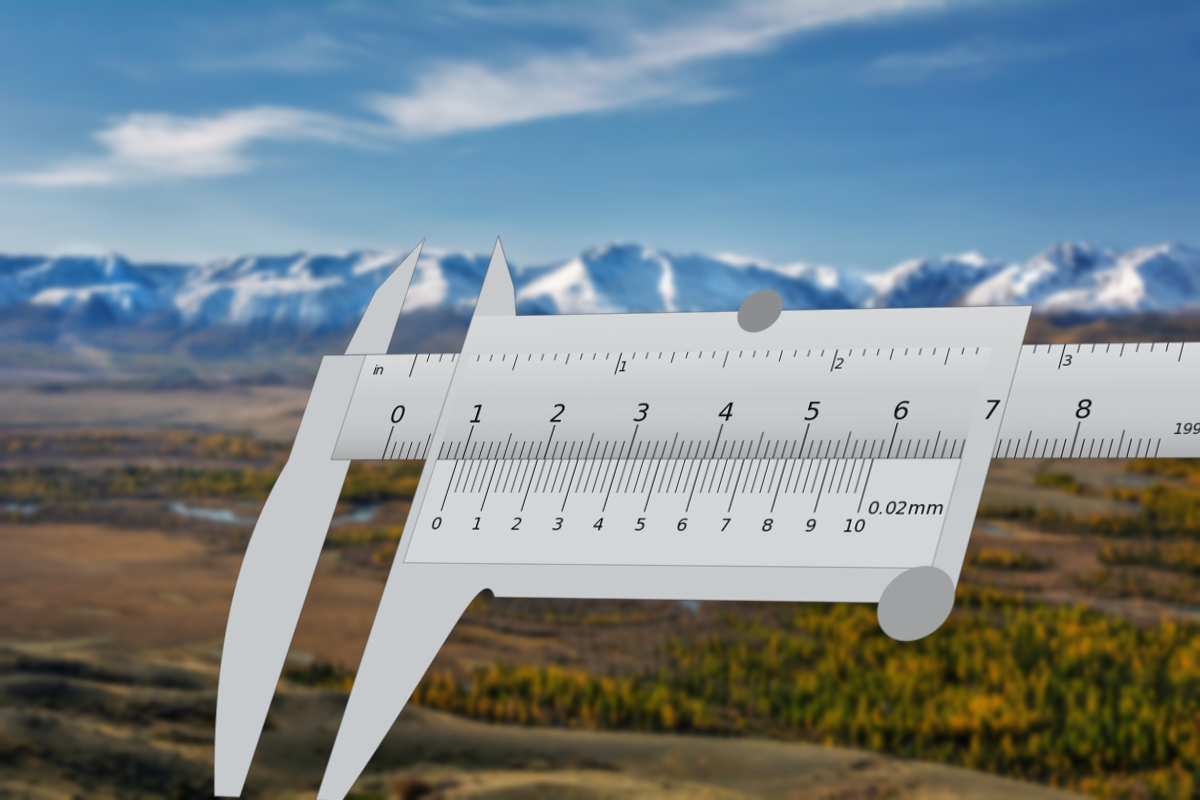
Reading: 9.4 mm
